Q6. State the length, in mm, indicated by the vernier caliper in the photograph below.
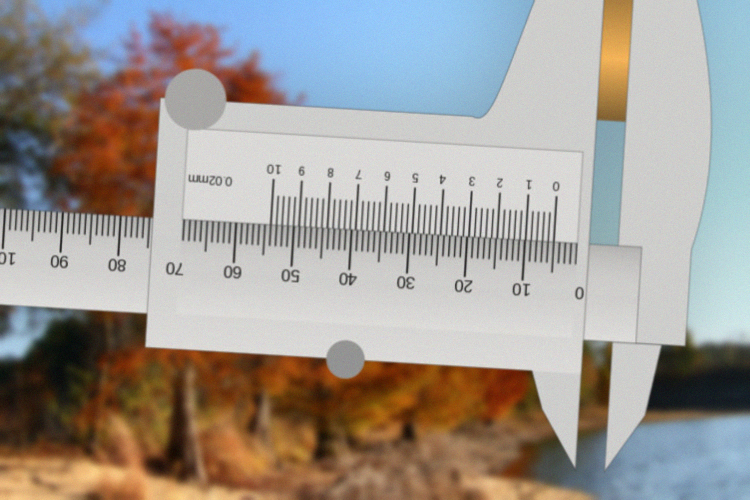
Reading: 5.0 mm
